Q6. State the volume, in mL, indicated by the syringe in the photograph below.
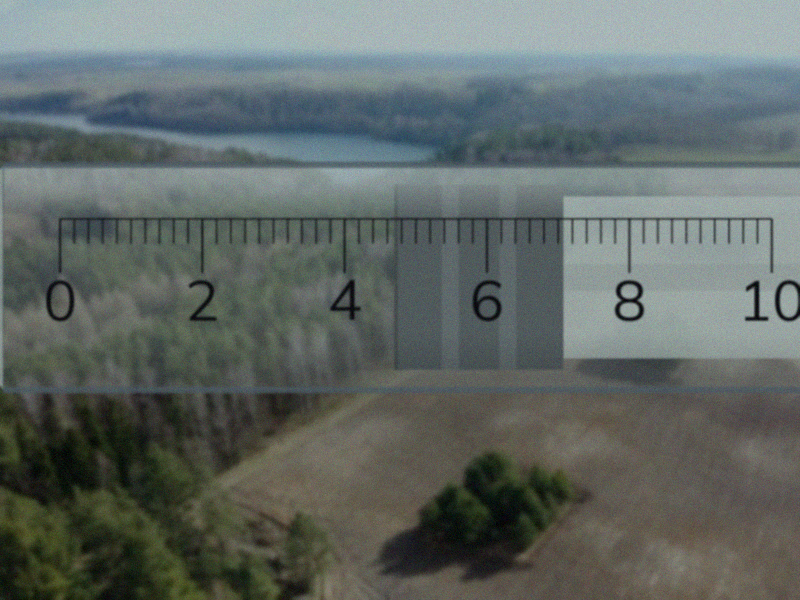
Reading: 4.7 mL
